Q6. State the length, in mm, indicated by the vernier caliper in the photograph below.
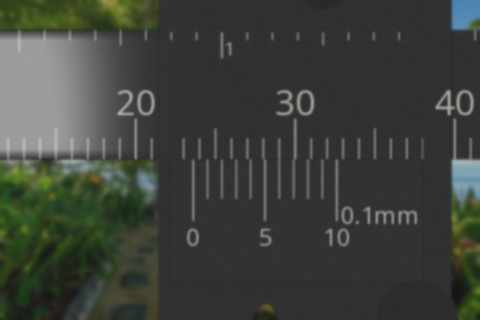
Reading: 23.6 mm
